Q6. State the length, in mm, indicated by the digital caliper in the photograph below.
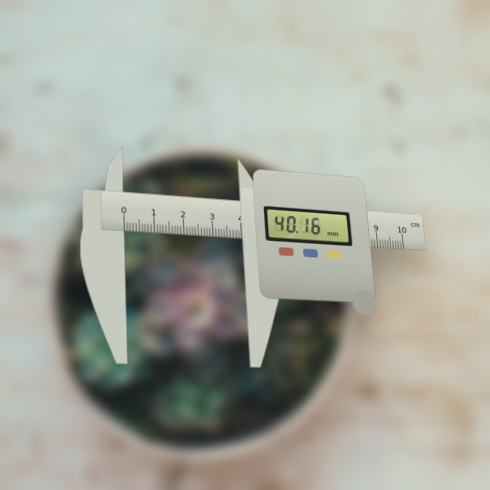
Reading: 40.16 mm
